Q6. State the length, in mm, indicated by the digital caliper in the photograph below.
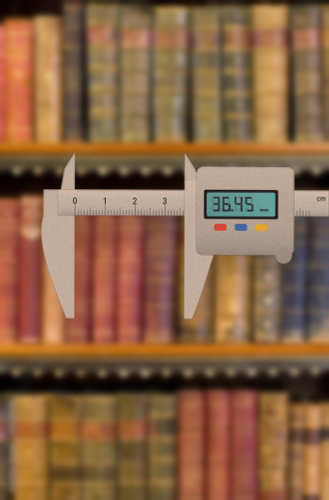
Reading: 36.45 mm
